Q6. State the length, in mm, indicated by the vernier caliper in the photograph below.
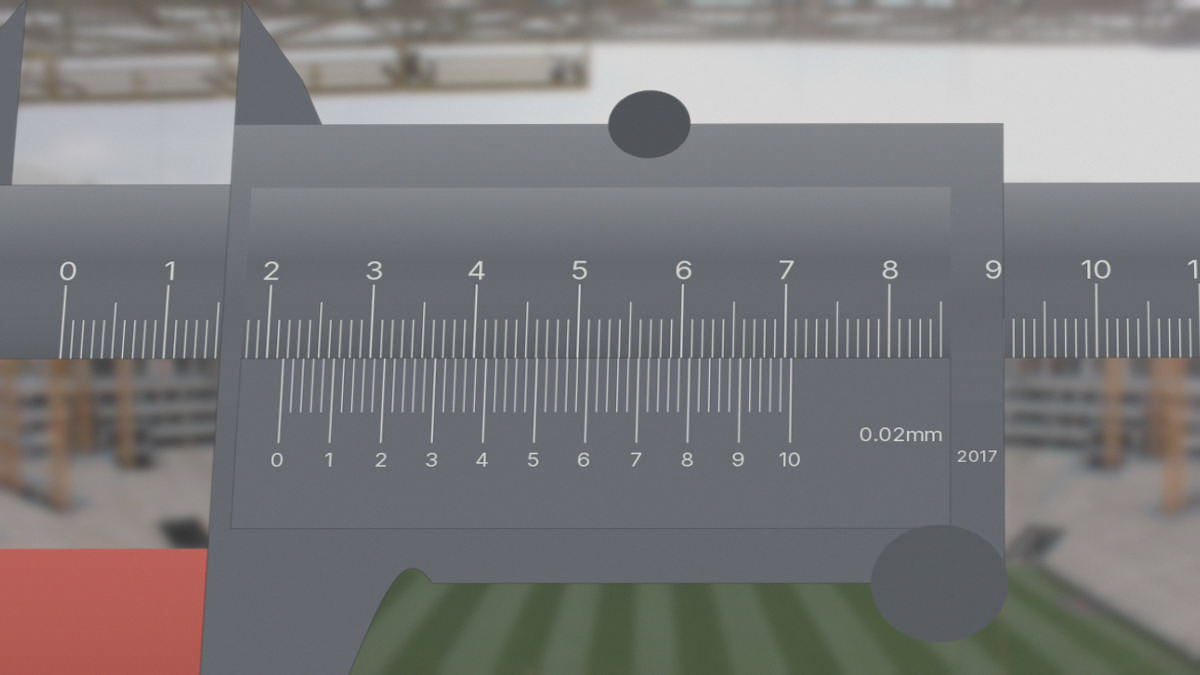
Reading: 21.6 mm
